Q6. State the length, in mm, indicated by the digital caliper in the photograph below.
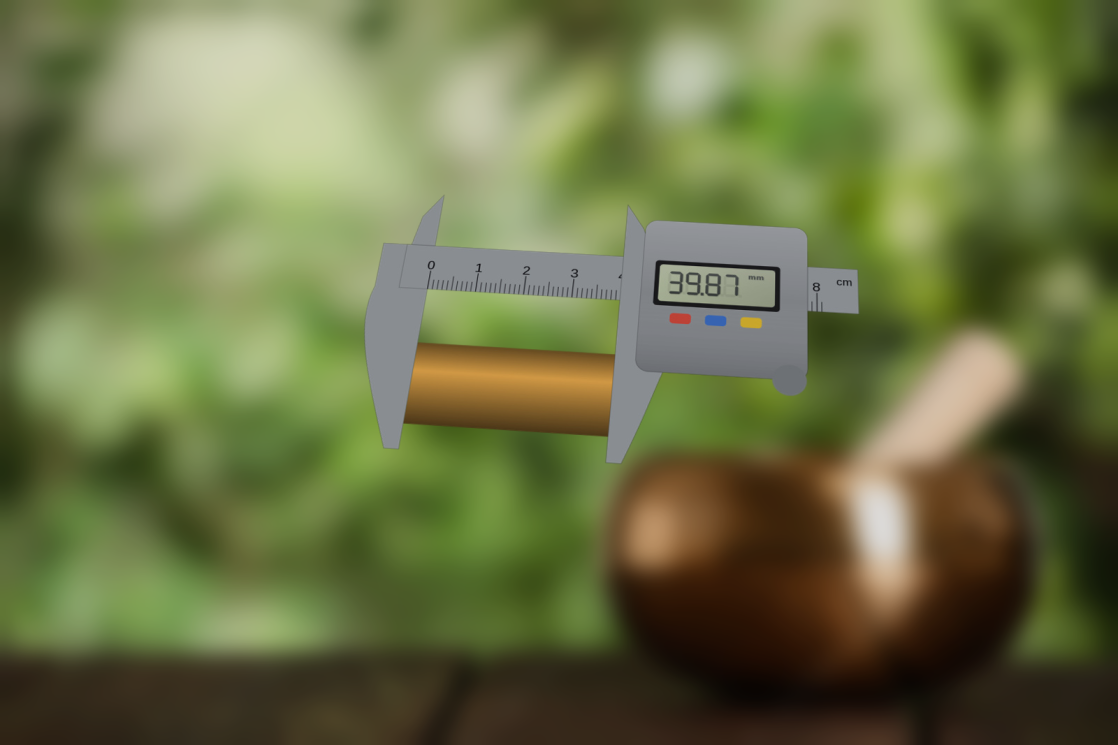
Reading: 39.87 mm
